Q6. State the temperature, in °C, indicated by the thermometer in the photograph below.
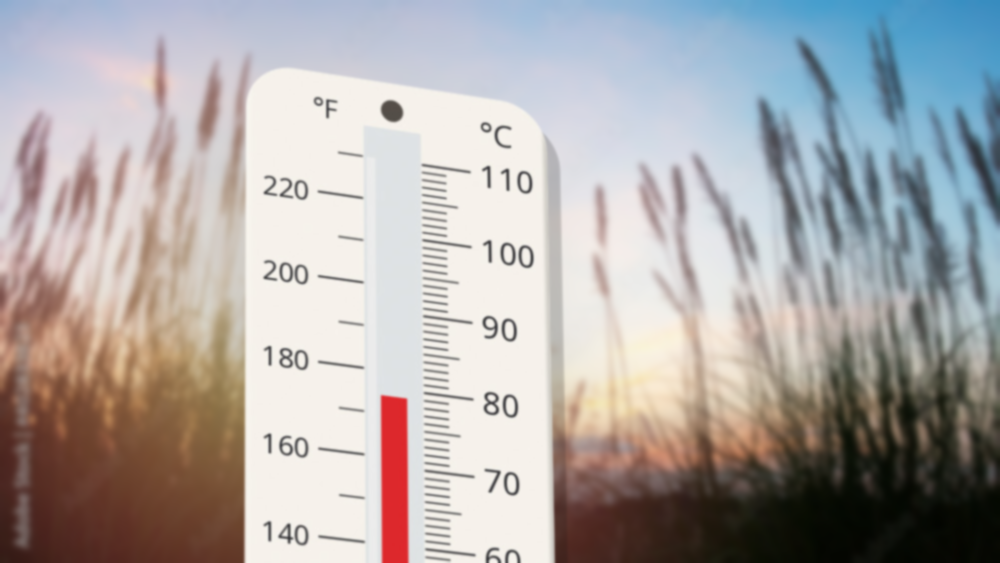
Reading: 79 °C
